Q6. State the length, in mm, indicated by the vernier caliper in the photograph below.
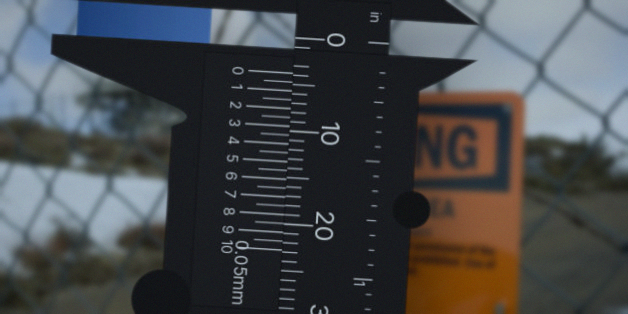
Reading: 3.8 mm
